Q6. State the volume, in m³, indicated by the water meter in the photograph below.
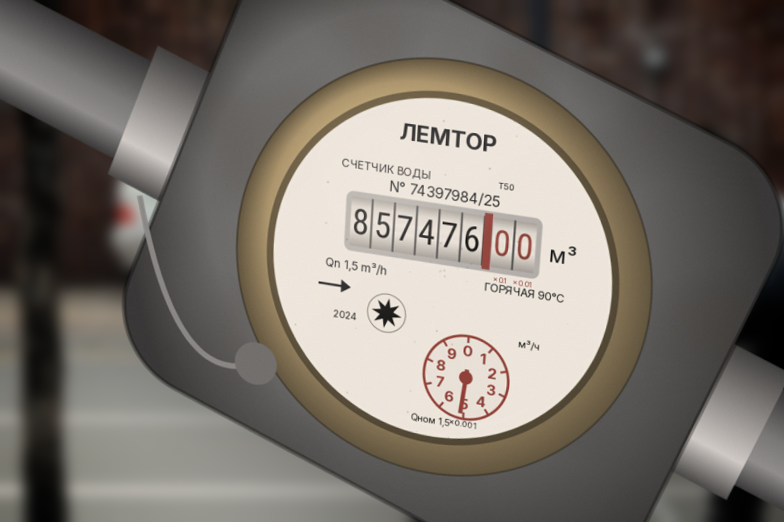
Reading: 857476.005 m³
